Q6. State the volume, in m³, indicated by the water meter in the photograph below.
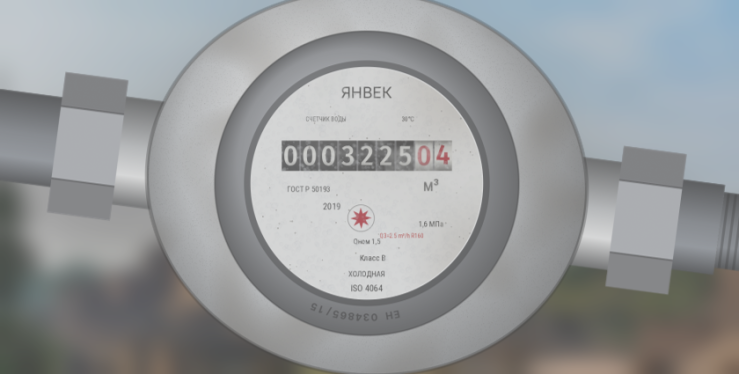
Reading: 3225.04 m³
